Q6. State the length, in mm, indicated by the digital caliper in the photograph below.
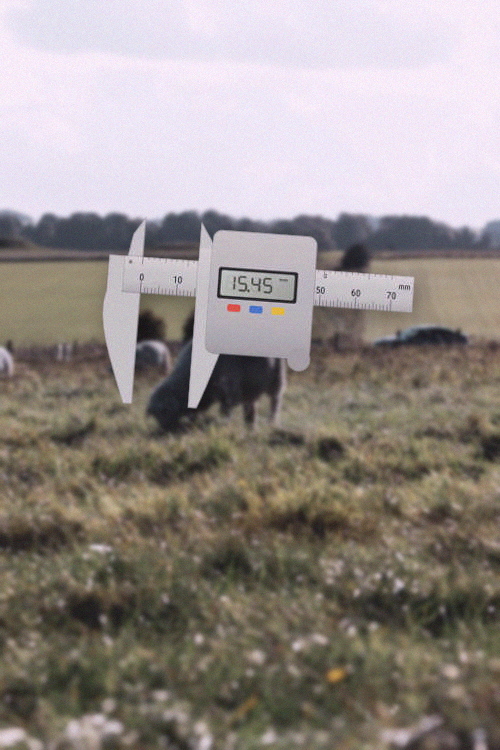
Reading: 15.45 mm
